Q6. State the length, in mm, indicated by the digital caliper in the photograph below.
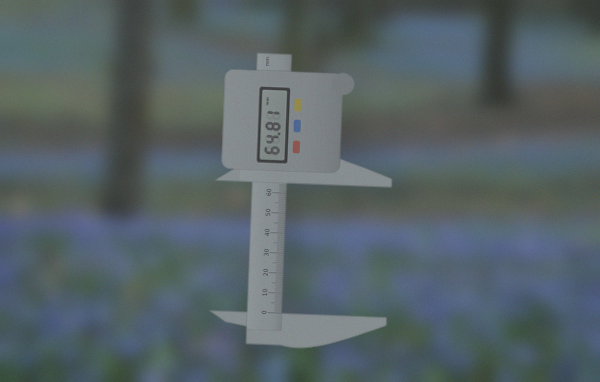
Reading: 64.81 mm
